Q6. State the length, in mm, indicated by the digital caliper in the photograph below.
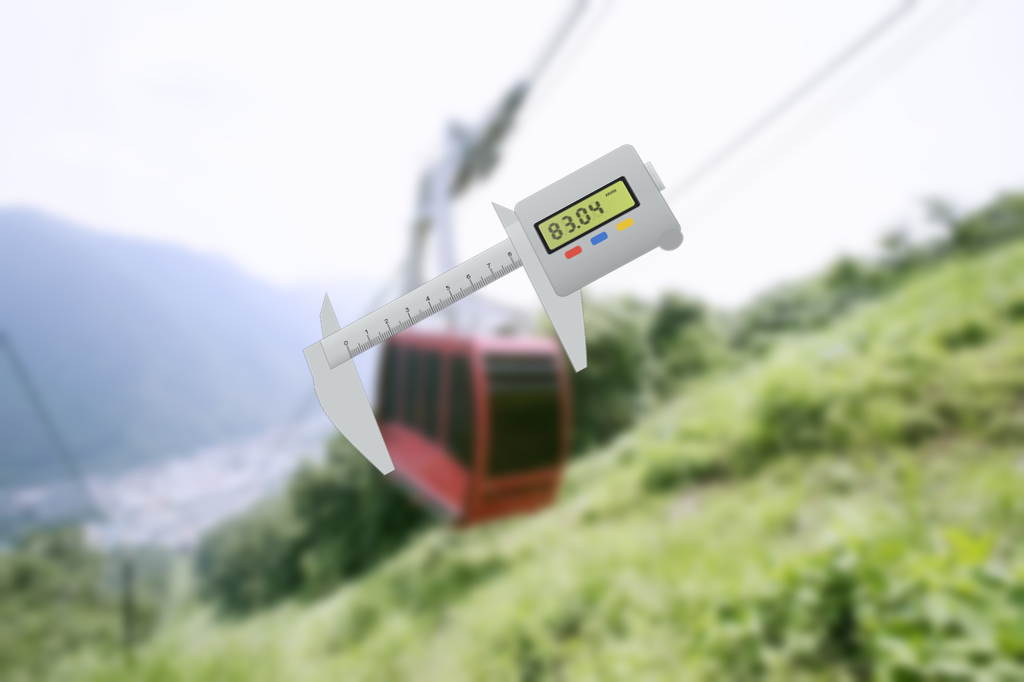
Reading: 83.04 mm
